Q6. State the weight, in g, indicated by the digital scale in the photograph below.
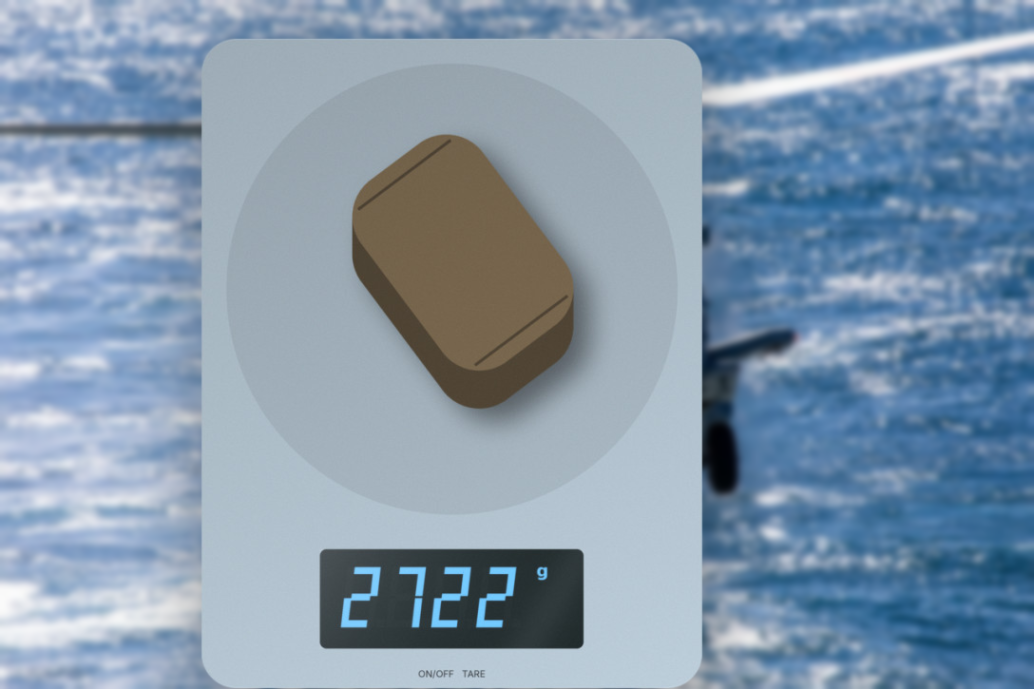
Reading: 2722 g
